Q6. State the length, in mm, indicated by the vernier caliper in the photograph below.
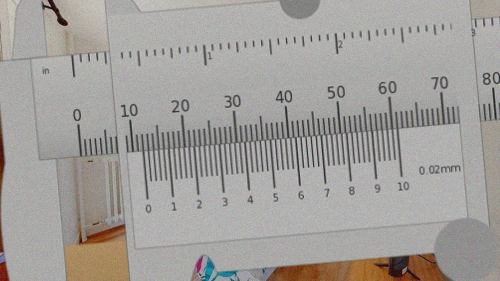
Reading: 12.0 mm
